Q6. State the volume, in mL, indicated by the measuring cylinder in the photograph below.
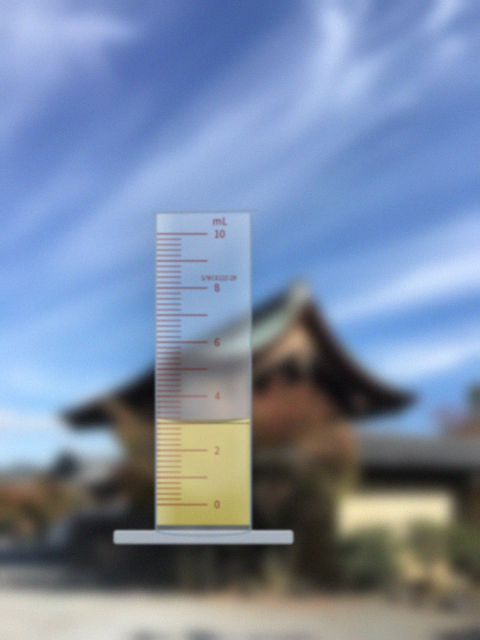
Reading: 3 mL
